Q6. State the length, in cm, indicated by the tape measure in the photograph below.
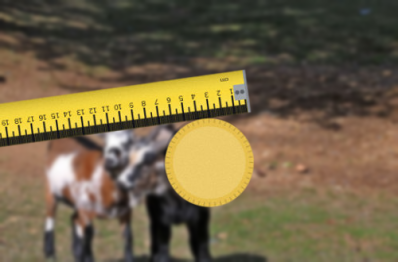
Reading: 7 cm
